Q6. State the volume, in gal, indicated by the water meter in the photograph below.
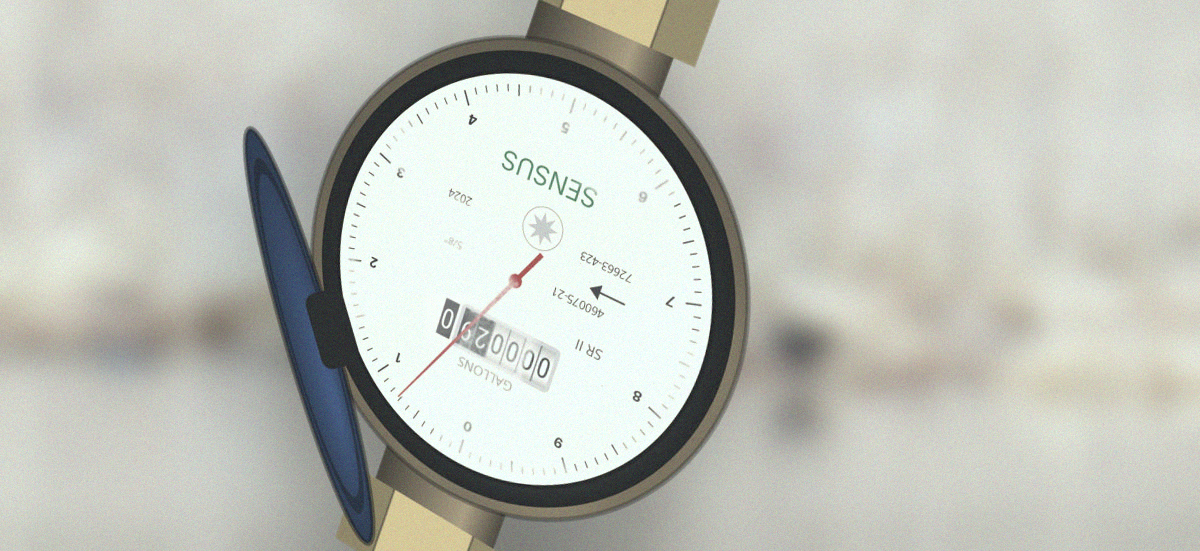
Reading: 290.7 gal
